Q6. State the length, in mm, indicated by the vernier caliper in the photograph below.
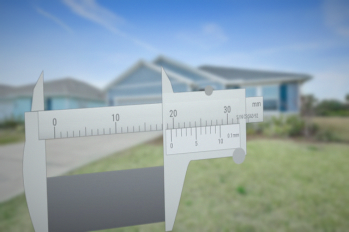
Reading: 19.6 mm
